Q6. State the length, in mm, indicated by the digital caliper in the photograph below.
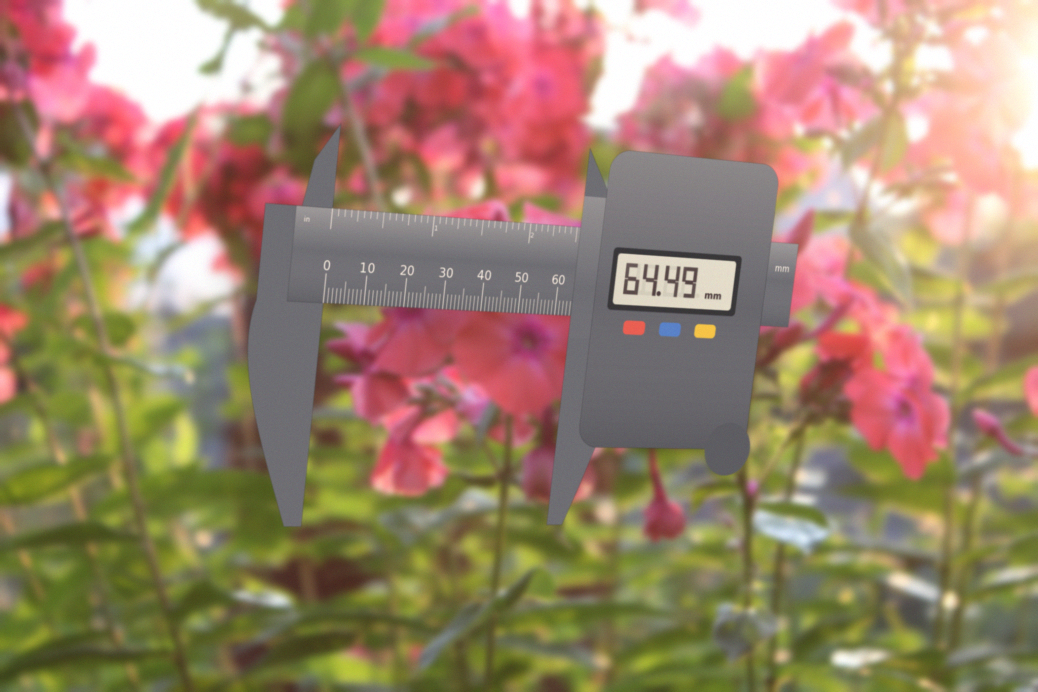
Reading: 64.49 mm
